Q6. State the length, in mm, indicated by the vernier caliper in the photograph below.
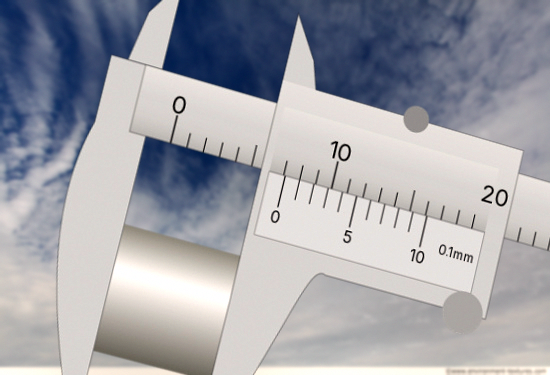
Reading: 7.1 mm
